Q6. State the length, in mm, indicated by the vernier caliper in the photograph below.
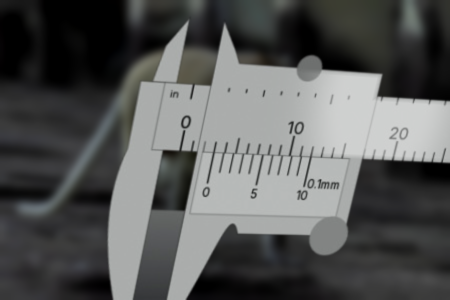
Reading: 3.0 mm
